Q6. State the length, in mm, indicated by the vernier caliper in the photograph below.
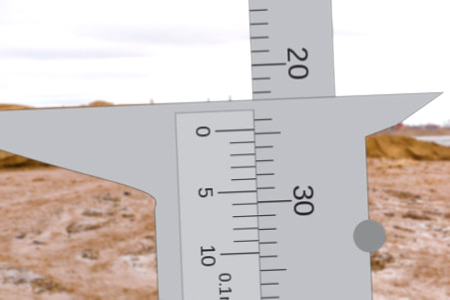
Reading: 24.7 mm
